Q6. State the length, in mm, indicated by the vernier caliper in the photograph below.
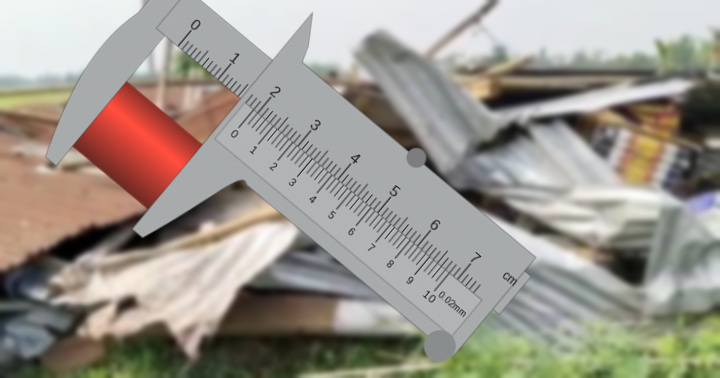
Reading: 19.0 mm
